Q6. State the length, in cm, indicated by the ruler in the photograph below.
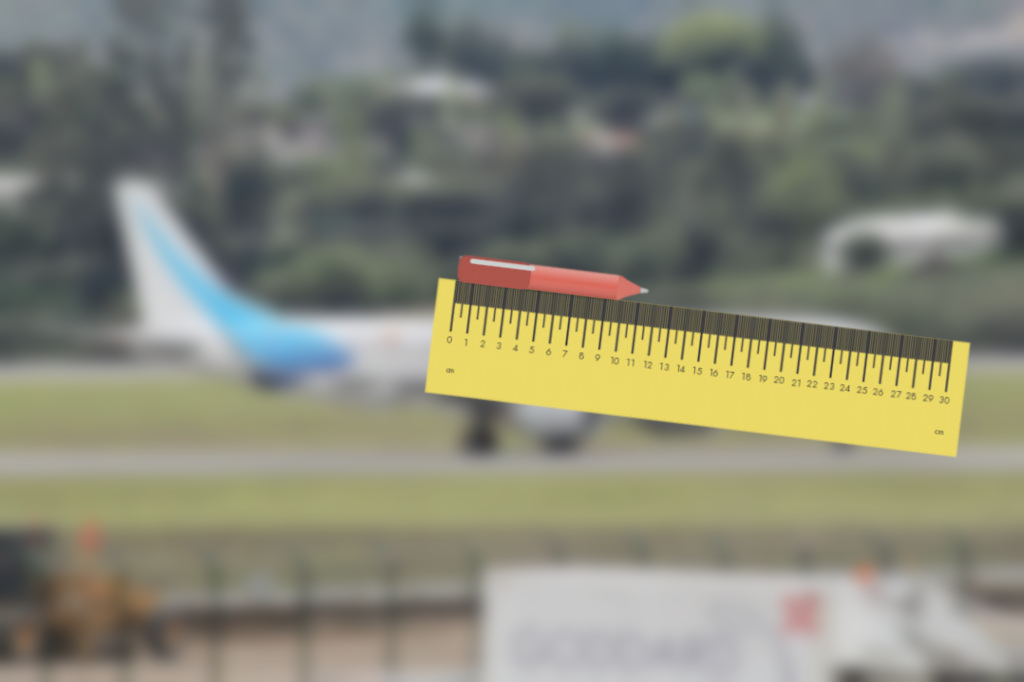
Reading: 11.5 cm
